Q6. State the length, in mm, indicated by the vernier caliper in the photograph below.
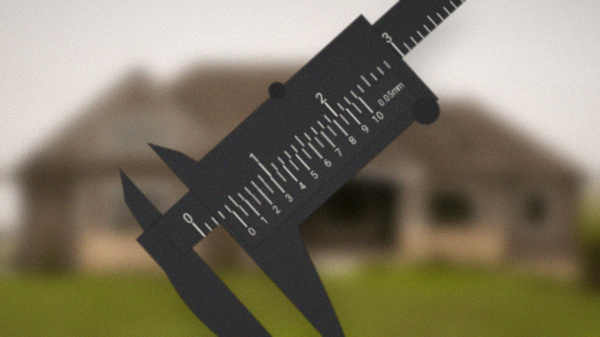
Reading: 4.2 mm
